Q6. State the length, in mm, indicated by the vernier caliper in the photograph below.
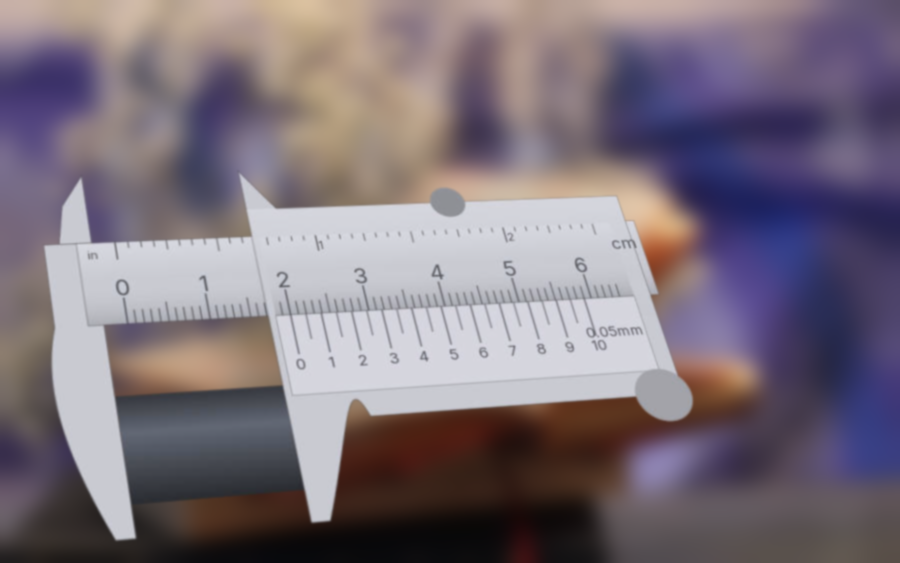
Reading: 20.0 mm
